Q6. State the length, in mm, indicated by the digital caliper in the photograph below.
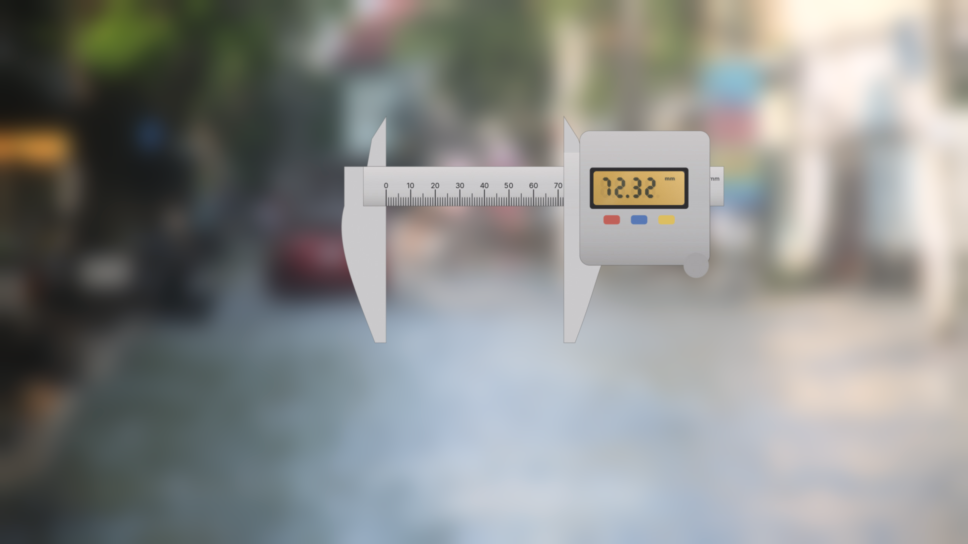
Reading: 72.32 mm
